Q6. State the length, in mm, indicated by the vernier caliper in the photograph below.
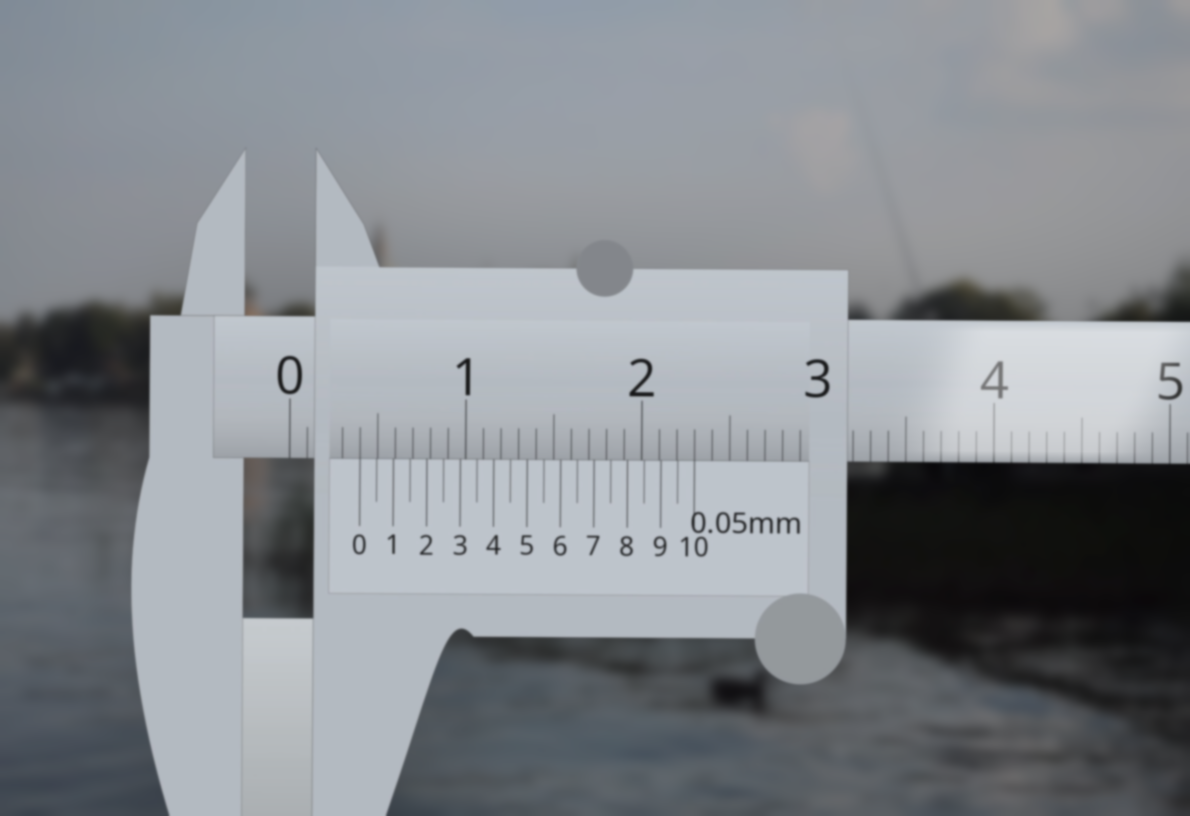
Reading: 4.0 mm
